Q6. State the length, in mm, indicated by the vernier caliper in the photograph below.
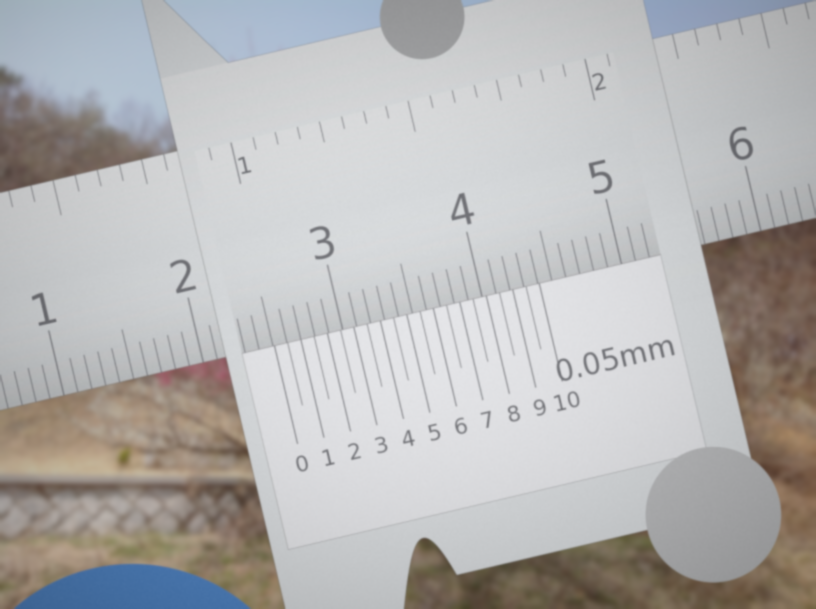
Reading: 25.1 mm
